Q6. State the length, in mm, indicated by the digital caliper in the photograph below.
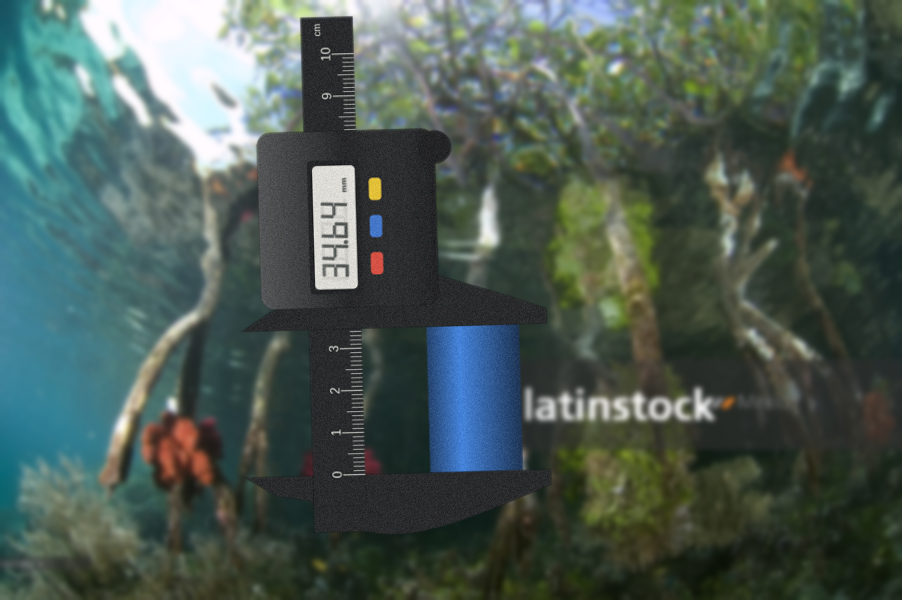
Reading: 34.64 mm
